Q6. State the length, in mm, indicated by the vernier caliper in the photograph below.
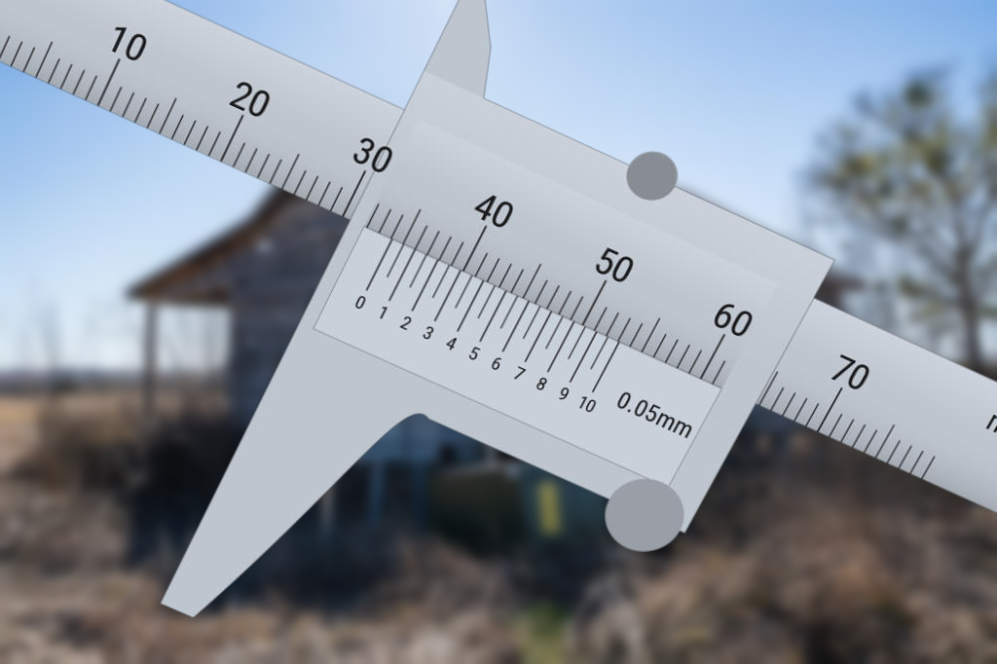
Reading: 34.1 mm
